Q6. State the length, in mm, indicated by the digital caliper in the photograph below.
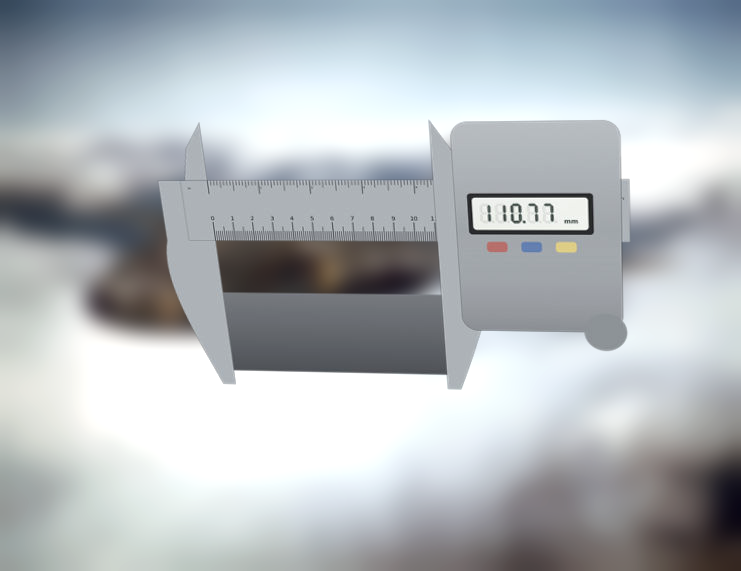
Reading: 110.77 mm
